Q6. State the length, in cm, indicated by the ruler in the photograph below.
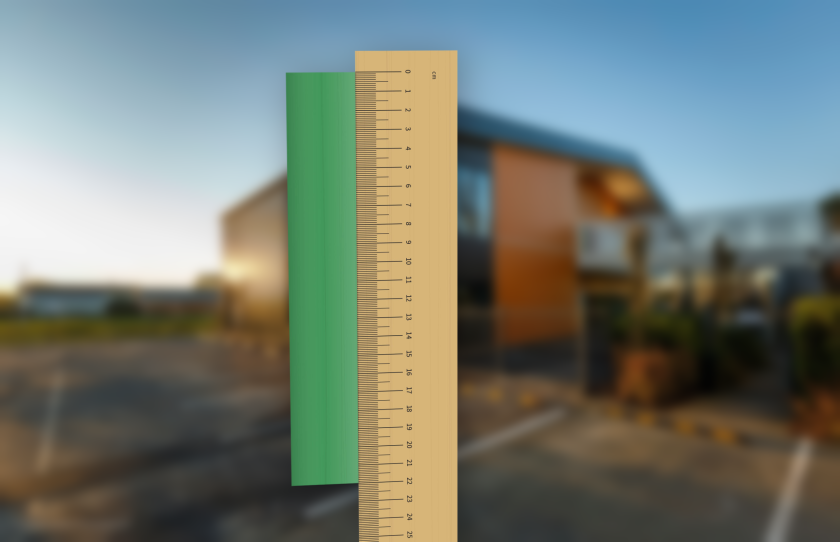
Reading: 22 cm
